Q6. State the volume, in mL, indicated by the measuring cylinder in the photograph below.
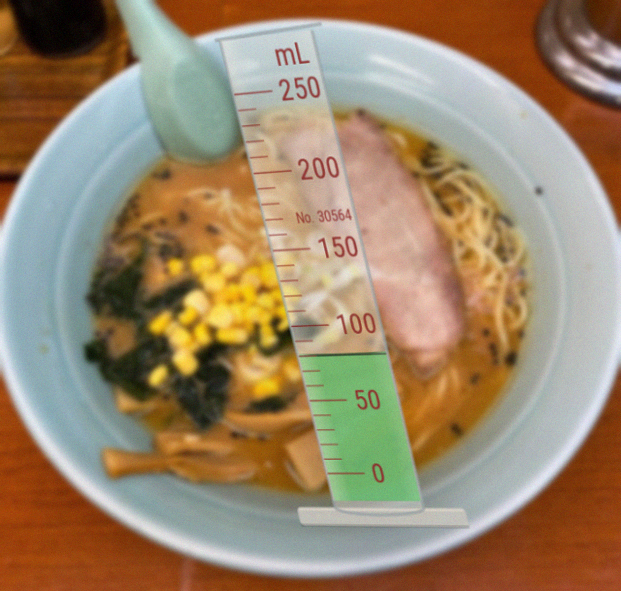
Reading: 80 mL
